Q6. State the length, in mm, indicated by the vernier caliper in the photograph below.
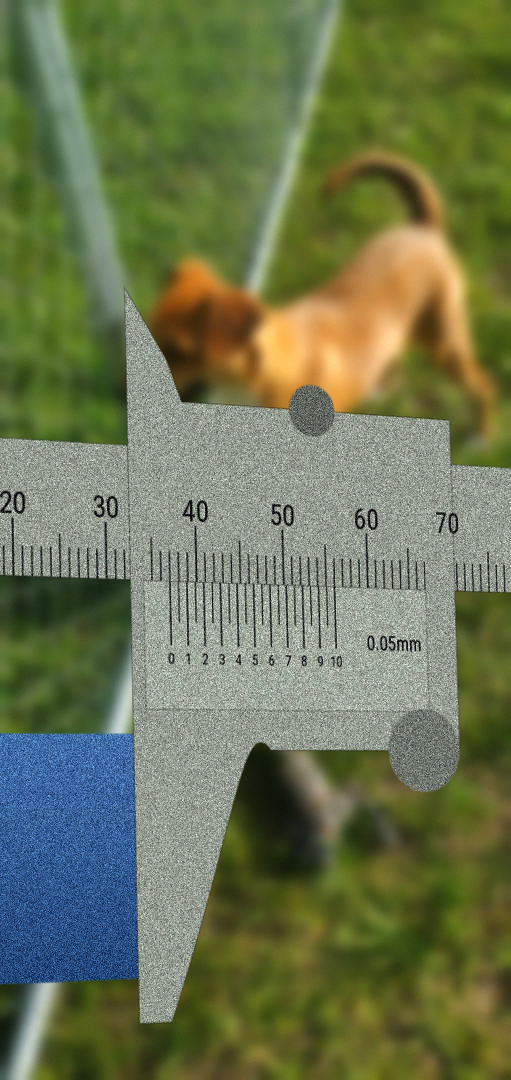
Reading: 37.0 mm
